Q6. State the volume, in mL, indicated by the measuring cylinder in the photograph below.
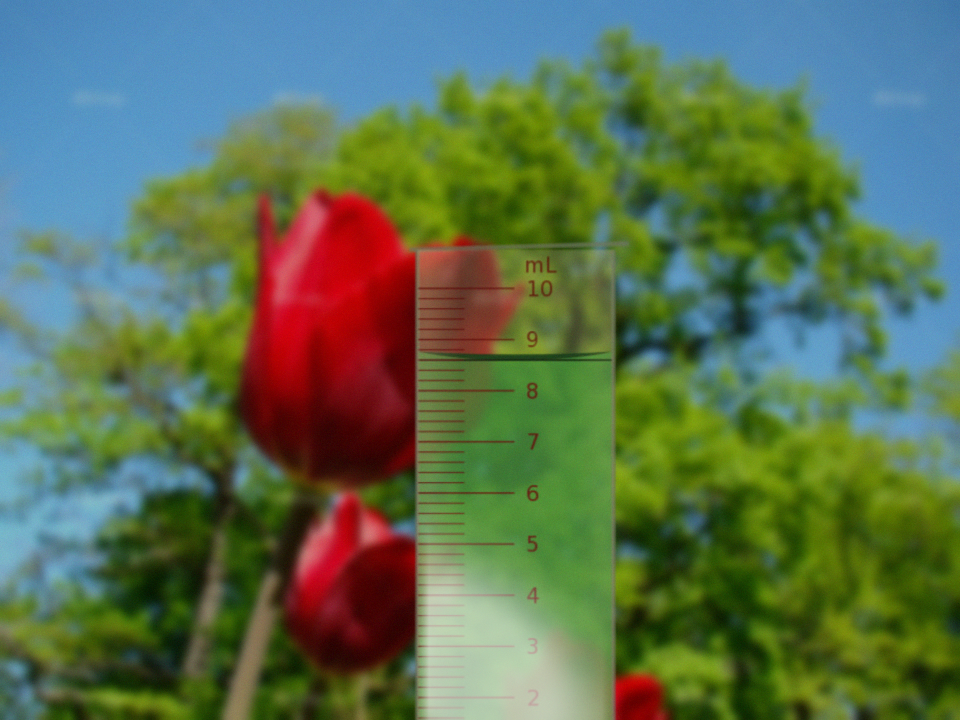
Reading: 8.6 mL
